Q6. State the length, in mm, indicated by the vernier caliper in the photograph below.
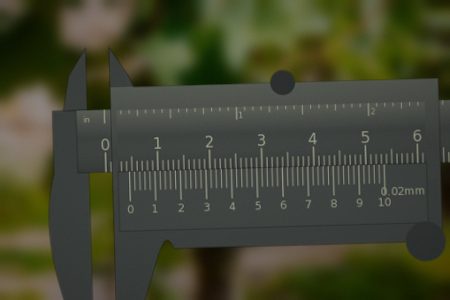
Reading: 4.5 mm
